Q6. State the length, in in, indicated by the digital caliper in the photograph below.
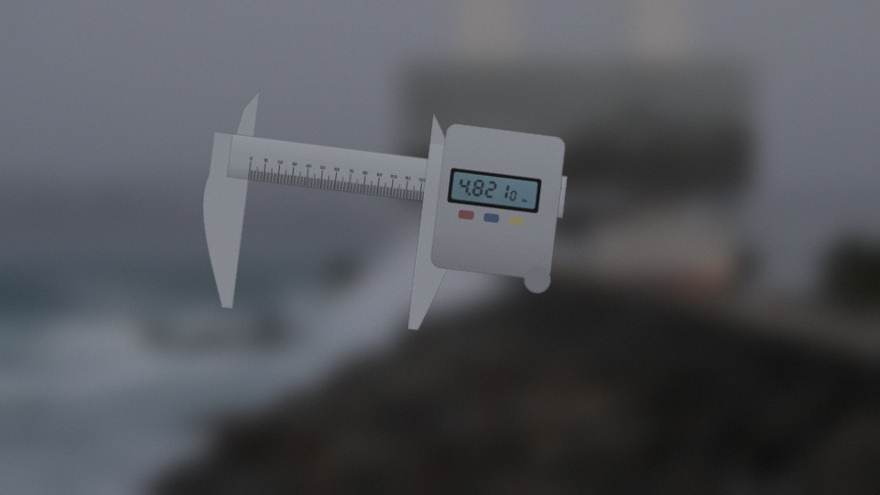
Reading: 4.8210 in
